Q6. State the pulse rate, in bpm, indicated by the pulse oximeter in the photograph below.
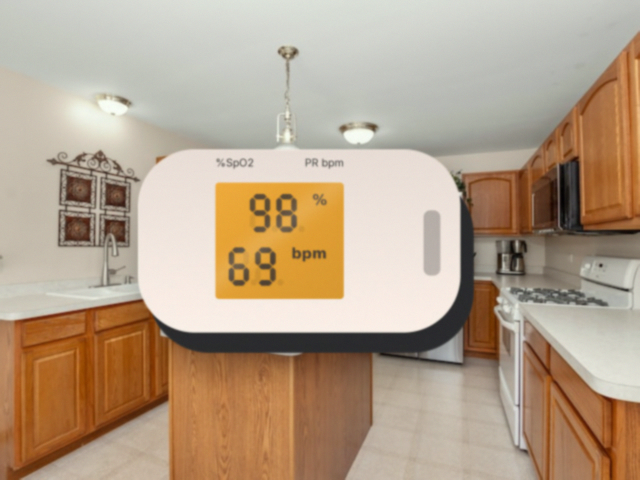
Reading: 69 bpm
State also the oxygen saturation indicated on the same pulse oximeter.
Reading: 98 %
